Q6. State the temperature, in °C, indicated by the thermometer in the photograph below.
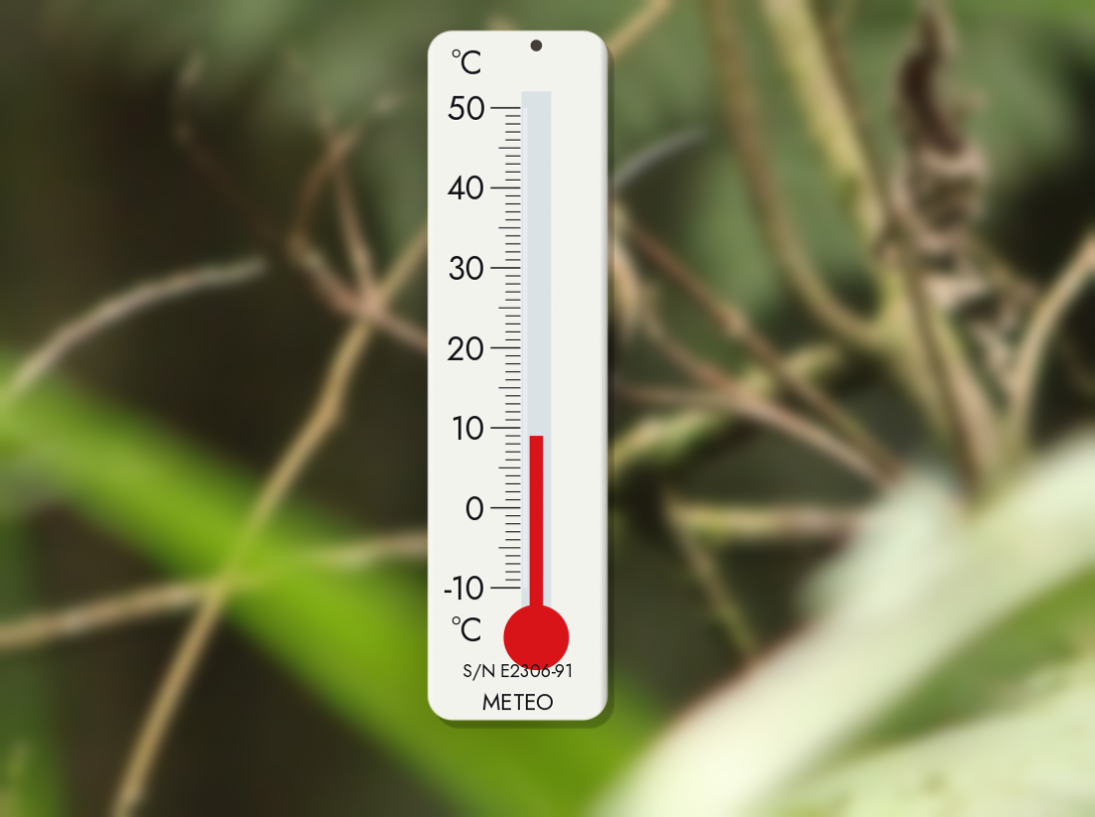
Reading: 9 °C
